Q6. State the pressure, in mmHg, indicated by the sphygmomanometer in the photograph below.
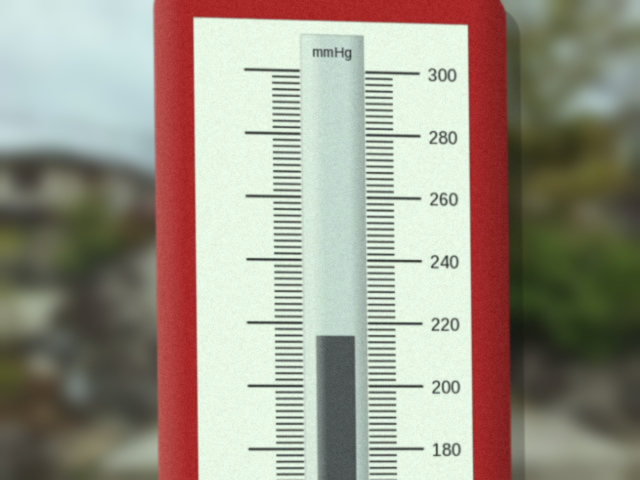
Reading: 216 mmHg
